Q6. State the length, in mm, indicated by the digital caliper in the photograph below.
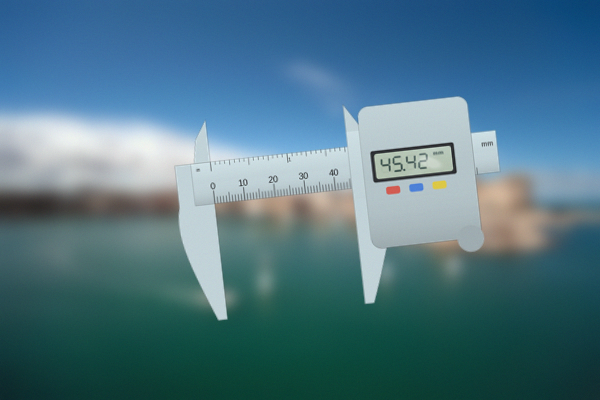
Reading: 45.42 mm
